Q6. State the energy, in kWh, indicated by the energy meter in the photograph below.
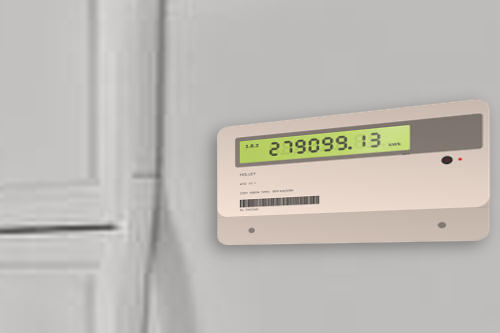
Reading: 279099.13 kWh
